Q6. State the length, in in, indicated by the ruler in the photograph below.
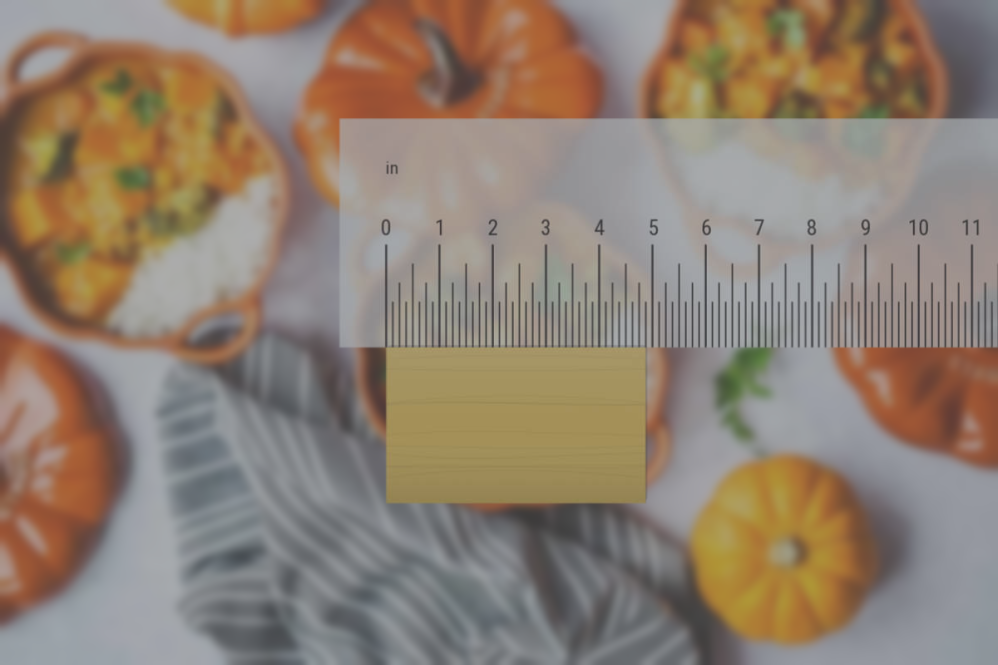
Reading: 4.875 in
